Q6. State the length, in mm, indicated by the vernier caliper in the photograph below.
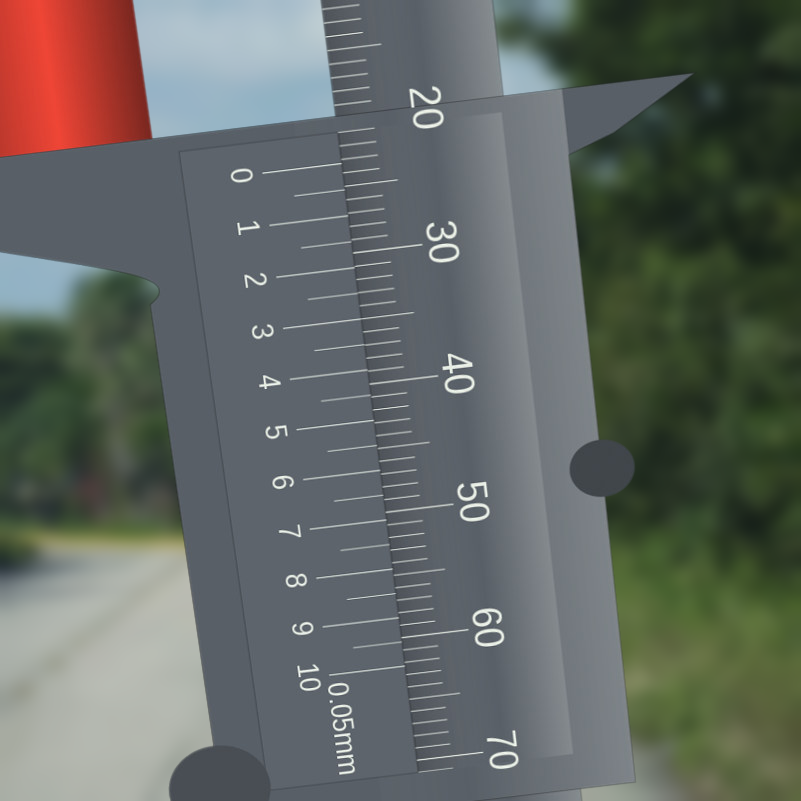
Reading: 23.3 mm
